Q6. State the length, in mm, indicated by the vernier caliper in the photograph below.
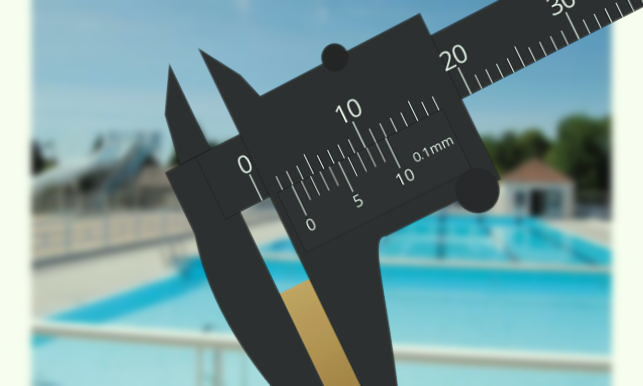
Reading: 2.9 mm
